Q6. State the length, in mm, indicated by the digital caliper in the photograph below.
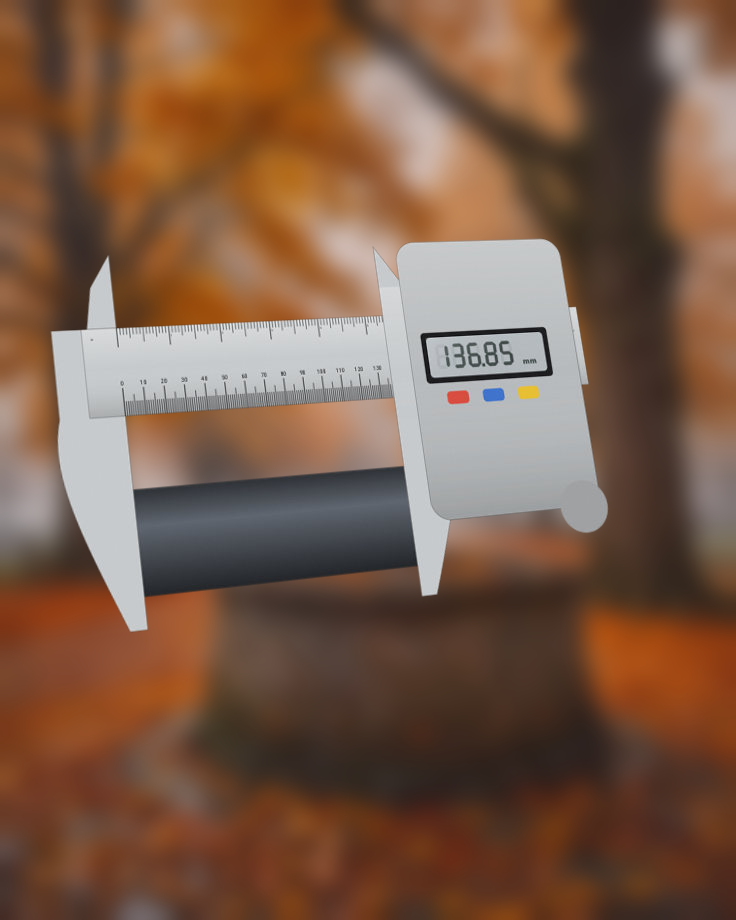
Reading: 136.85 mm
